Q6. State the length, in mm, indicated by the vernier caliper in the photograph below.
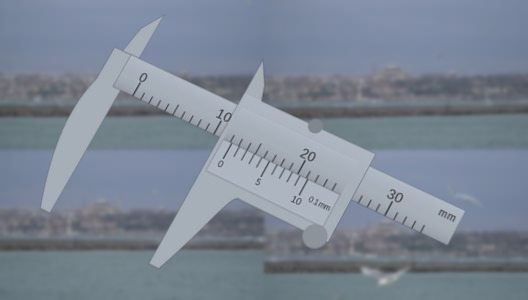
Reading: 12.2 mm
